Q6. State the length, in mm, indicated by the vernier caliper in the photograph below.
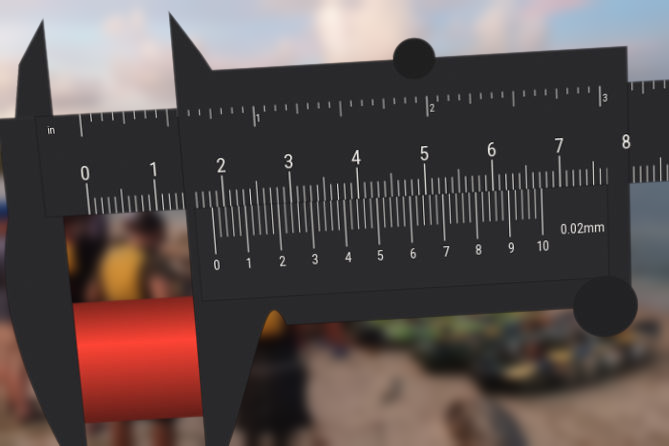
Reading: 18.2 mm
